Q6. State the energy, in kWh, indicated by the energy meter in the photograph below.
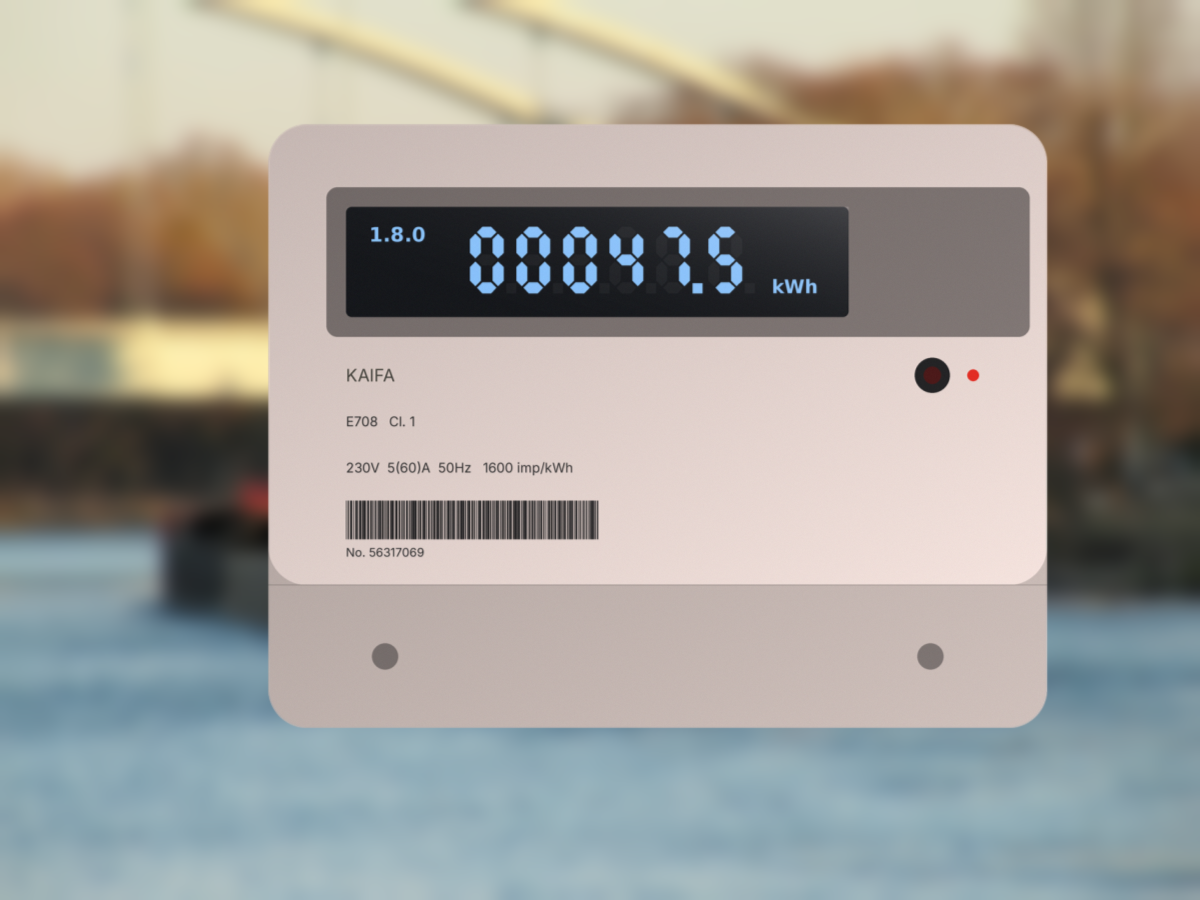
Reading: 47.5 kWh
